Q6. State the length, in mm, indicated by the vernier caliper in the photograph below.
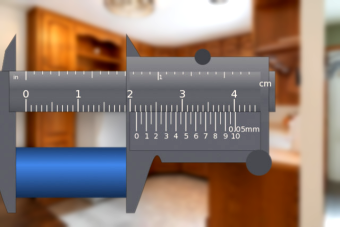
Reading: 21.2 mm
